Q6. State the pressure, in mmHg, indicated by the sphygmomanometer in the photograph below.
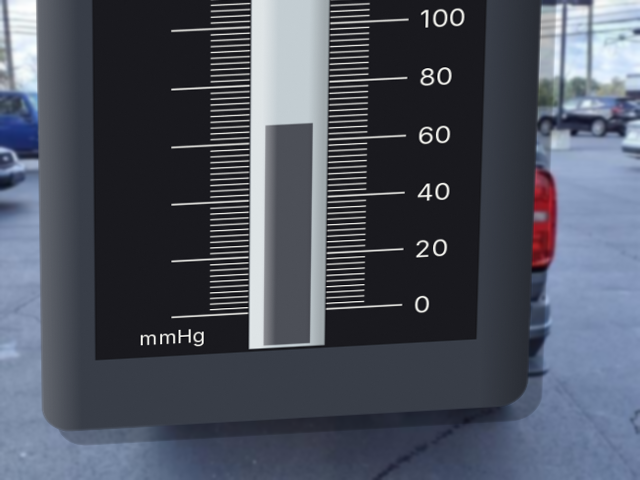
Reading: 66 mmHg
